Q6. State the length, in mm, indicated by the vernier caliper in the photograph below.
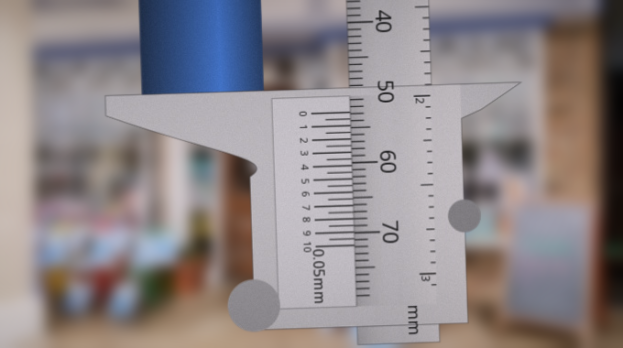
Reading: 52.8 mm
